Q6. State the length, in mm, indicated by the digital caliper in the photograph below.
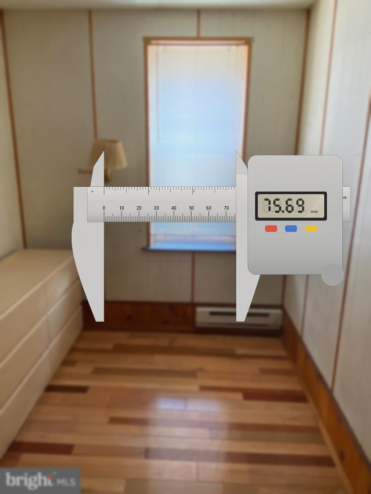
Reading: 75.69 mm
